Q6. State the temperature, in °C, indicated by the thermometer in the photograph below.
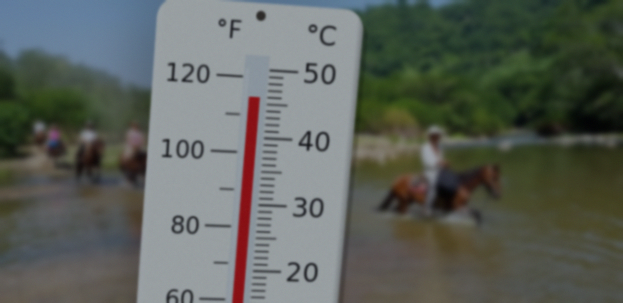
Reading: 46 °C
